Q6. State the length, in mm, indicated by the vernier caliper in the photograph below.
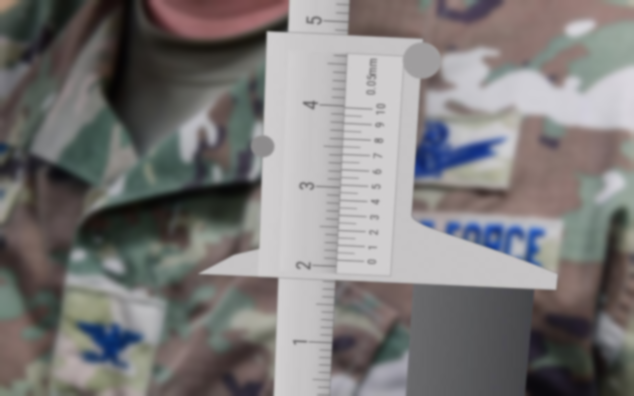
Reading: 20.8 mm
